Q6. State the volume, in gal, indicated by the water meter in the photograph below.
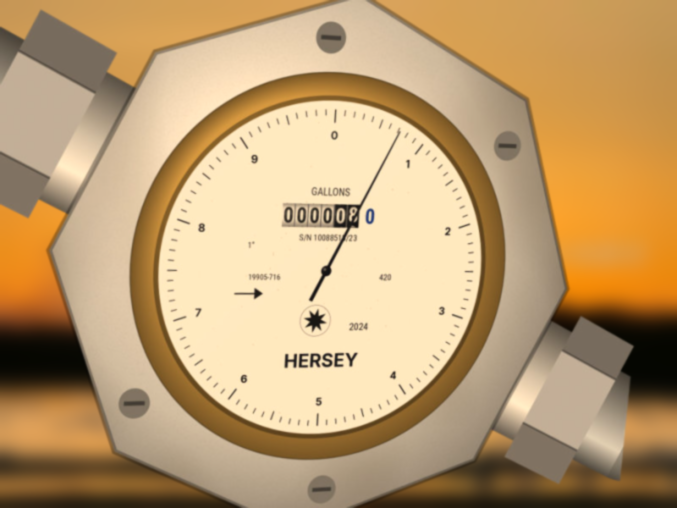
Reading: 80.7 gal
